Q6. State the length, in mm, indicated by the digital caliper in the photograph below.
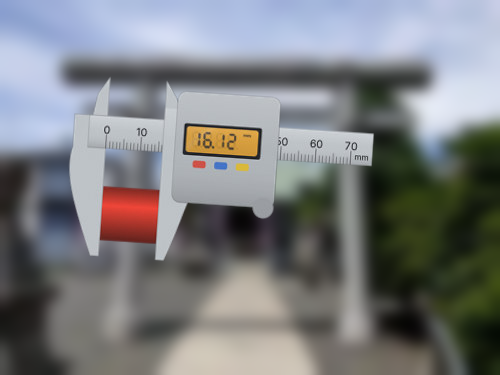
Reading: 16.12 mm
